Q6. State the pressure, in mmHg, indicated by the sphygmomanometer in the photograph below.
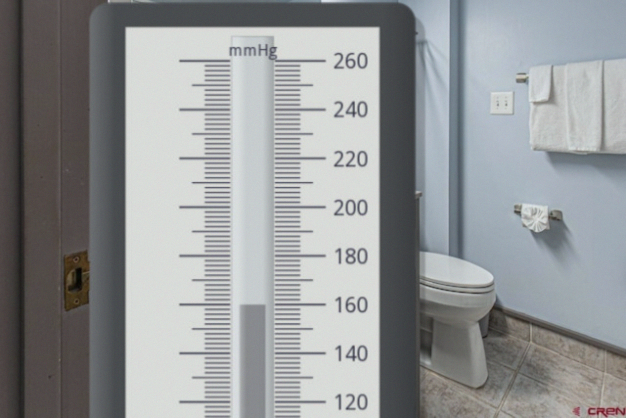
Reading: 160 mmHg
